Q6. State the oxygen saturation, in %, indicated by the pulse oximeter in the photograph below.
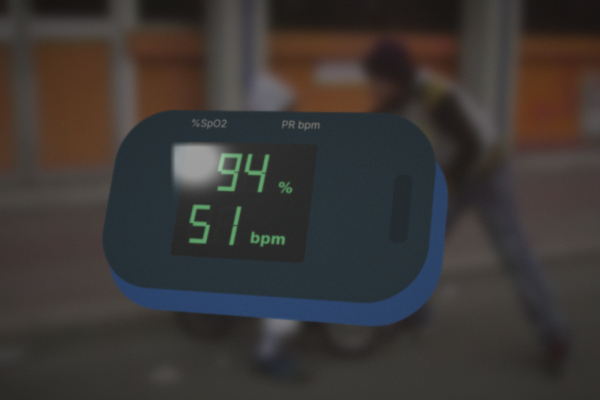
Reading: 94 %
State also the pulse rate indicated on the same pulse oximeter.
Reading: 51 bpm
